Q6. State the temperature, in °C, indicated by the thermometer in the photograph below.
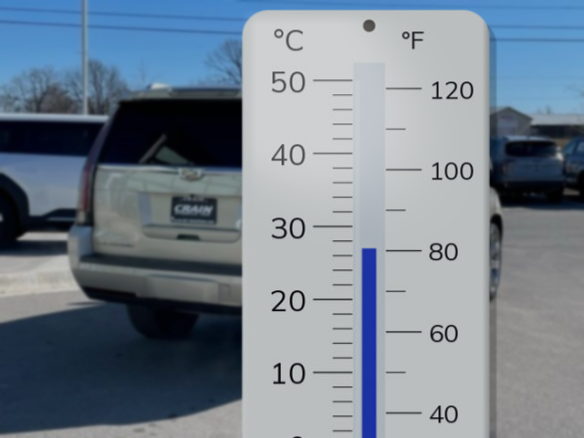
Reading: 27 °C
